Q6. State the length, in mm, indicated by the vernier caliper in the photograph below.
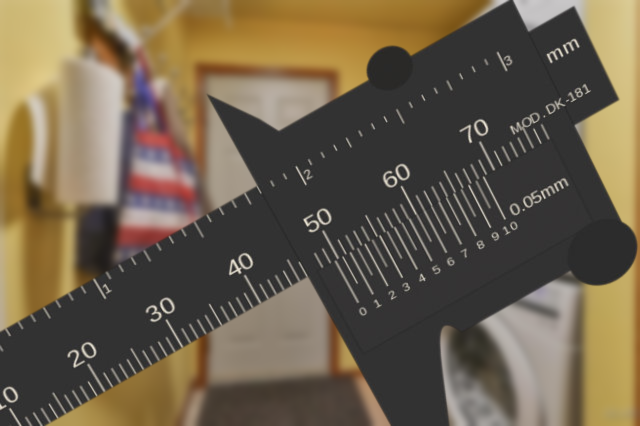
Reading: 49.6 mm
